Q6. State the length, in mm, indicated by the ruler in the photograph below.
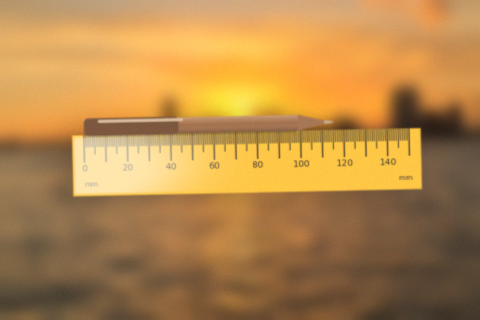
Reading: 115 mm
